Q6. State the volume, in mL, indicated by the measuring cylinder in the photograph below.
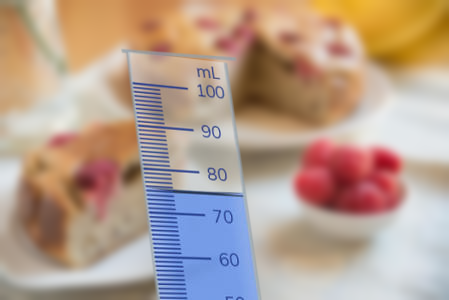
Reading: 75 mL
